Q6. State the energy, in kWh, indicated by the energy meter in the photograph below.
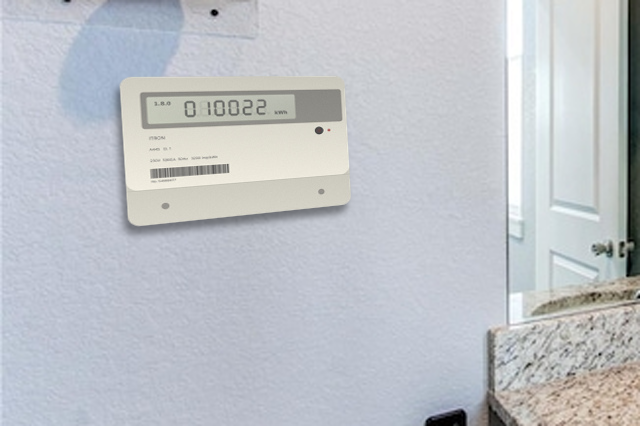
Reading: 10022 kWh
